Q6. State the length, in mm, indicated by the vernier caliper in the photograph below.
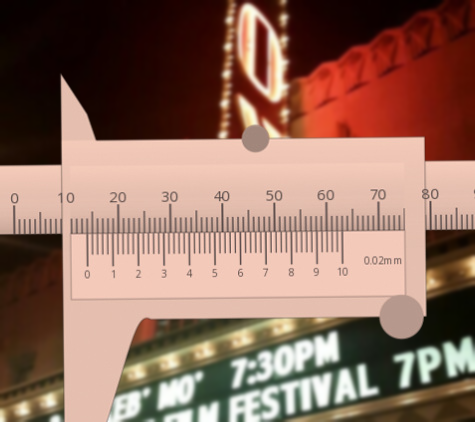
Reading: 14.0 mm
